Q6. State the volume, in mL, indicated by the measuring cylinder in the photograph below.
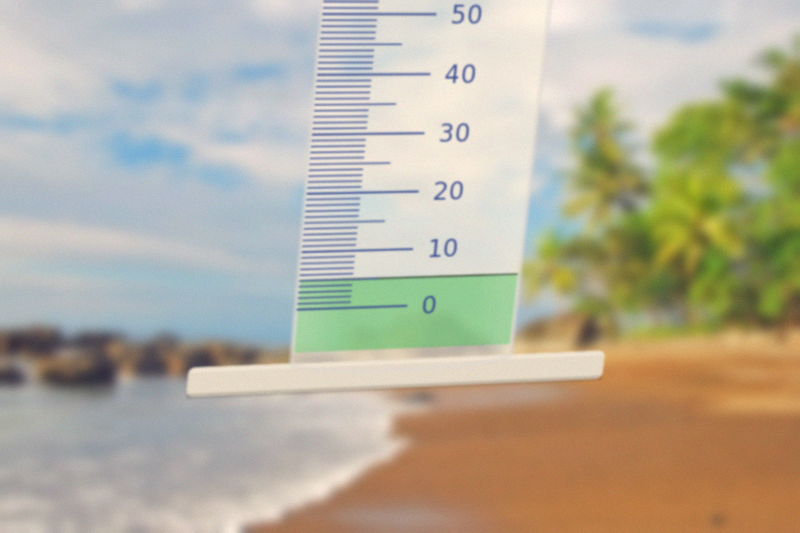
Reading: 5 mL
